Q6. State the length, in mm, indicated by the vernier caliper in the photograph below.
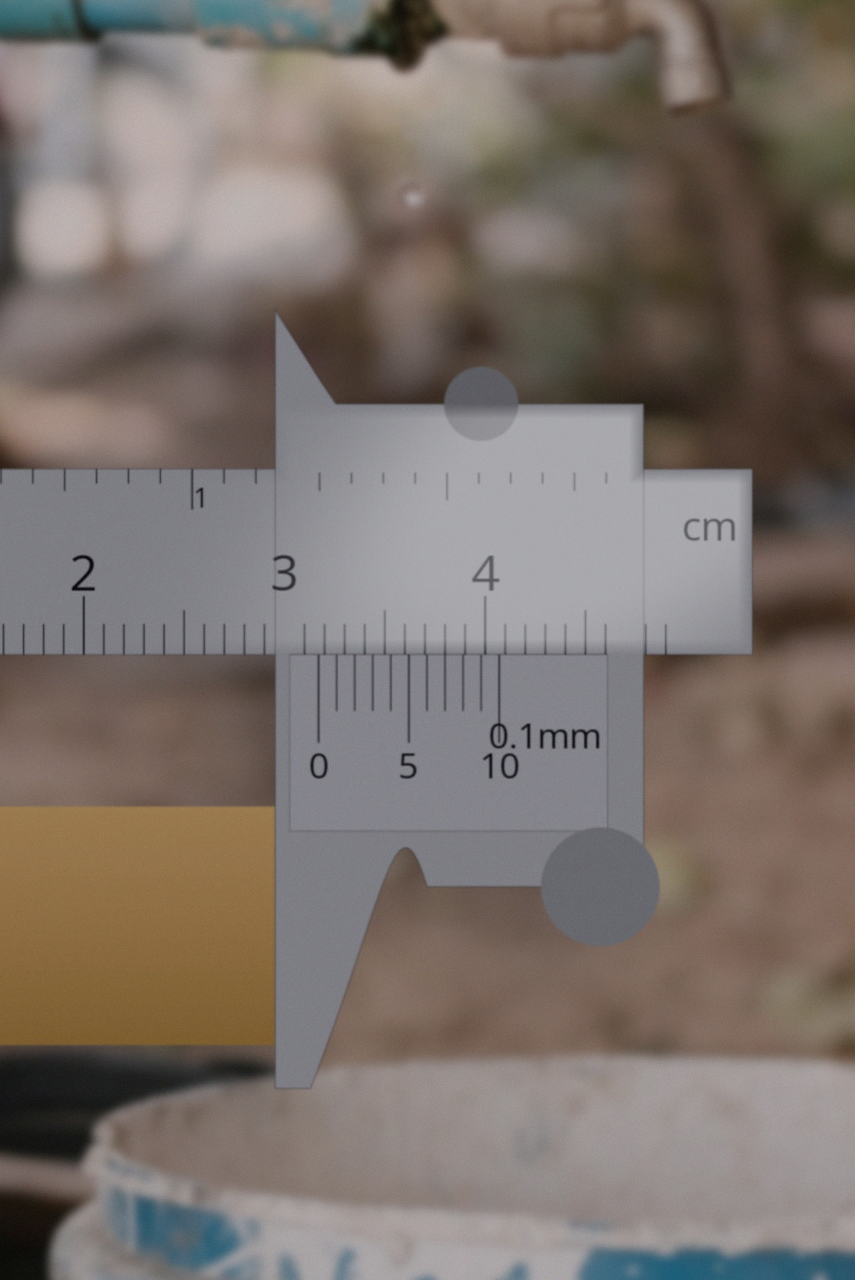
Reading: 31.7 mm
